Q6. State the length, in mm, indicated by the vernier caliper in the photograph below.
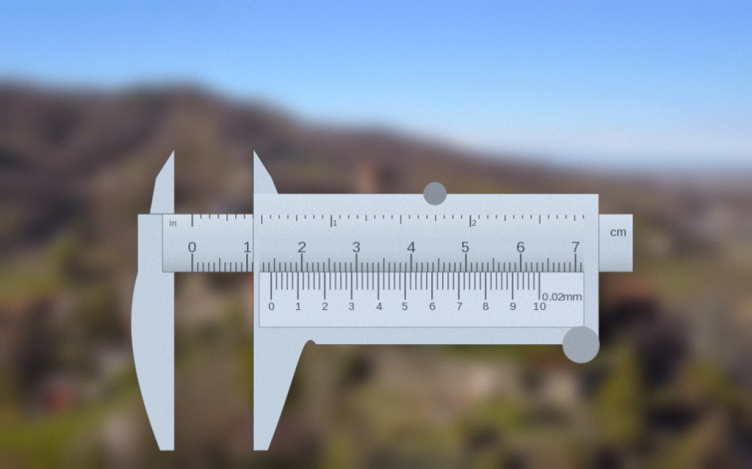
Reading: 14.4 mm
